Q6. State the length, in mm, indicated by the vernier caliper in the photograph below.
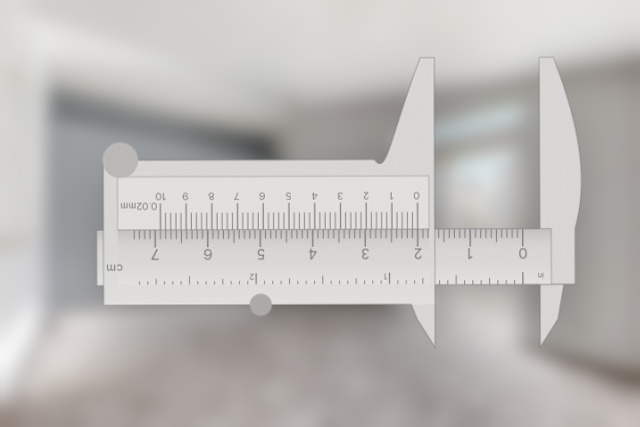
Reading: 20.0 mm
